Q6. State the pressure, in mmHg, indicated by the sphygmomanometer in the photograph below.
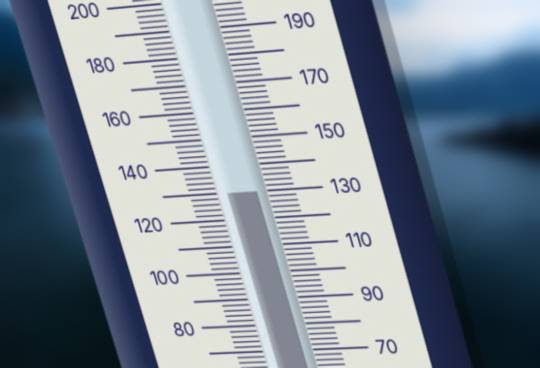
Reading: 130 mmHg
